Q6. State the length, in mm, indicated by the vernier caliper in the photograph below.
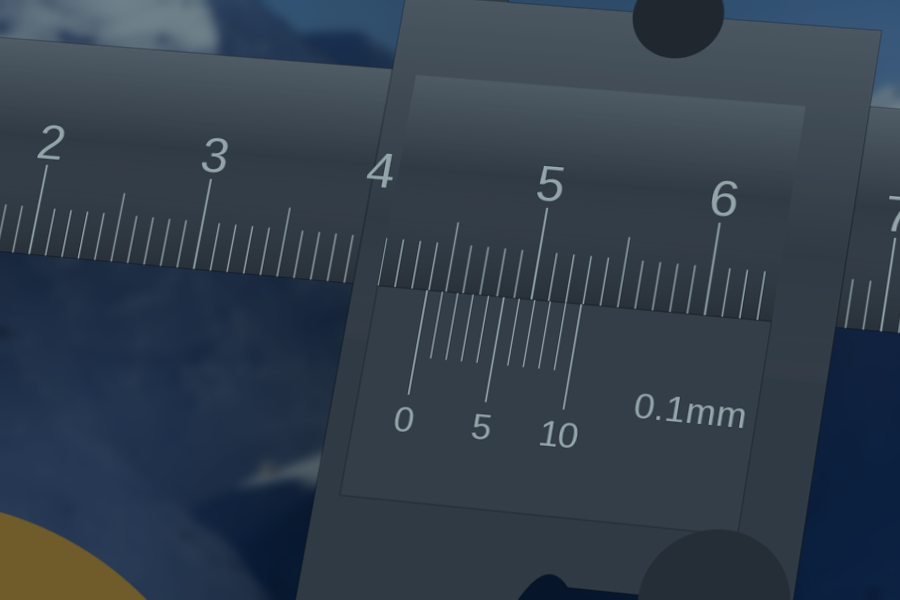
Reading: 43.9 mm
